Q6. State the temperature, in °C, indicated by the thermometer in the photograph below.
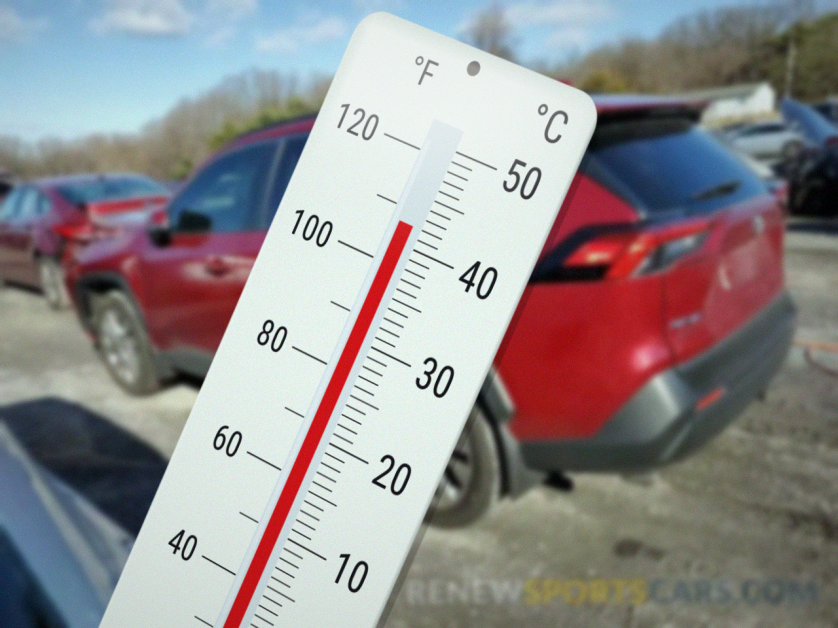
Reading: 42 °C
